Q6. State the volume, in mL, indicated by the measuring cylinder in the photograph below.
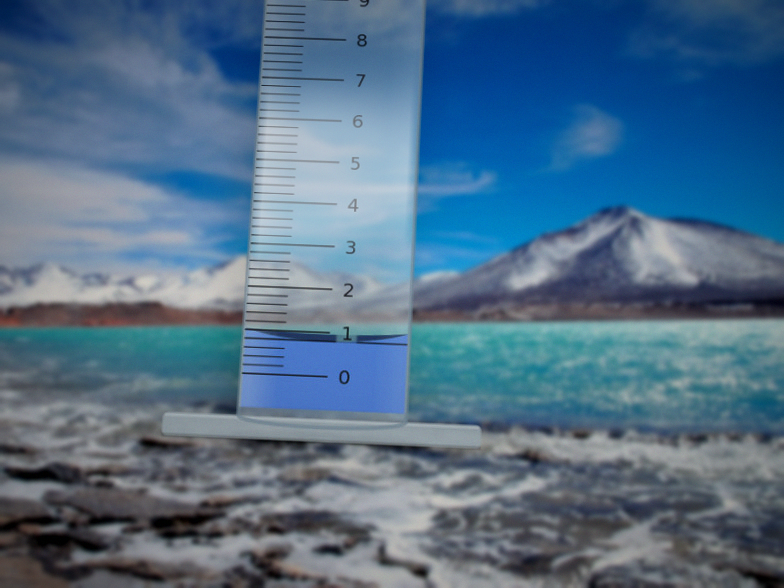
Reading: 0.8 mL
